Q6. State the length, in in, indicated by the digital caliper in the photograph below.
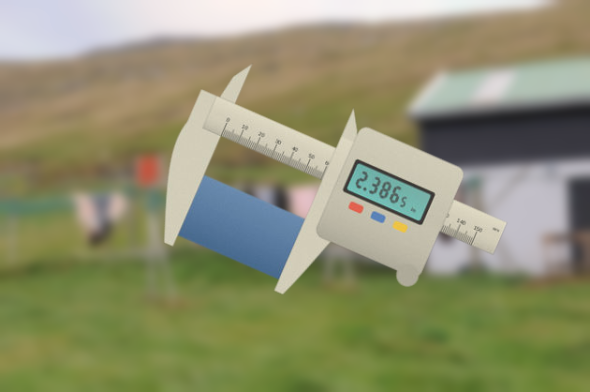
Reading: 2.3865 in
